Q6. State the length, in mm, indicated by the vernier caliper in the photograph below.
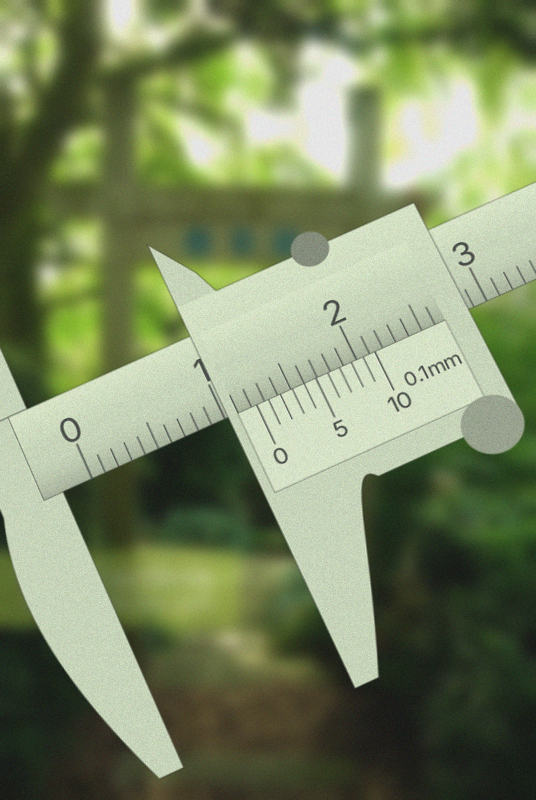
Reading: 12.4 mm
